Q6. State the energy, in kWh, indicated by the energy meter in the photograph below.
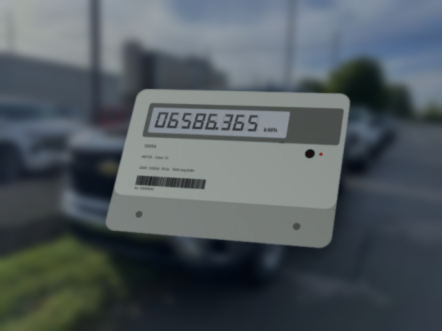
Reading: 6586.365 kWh
